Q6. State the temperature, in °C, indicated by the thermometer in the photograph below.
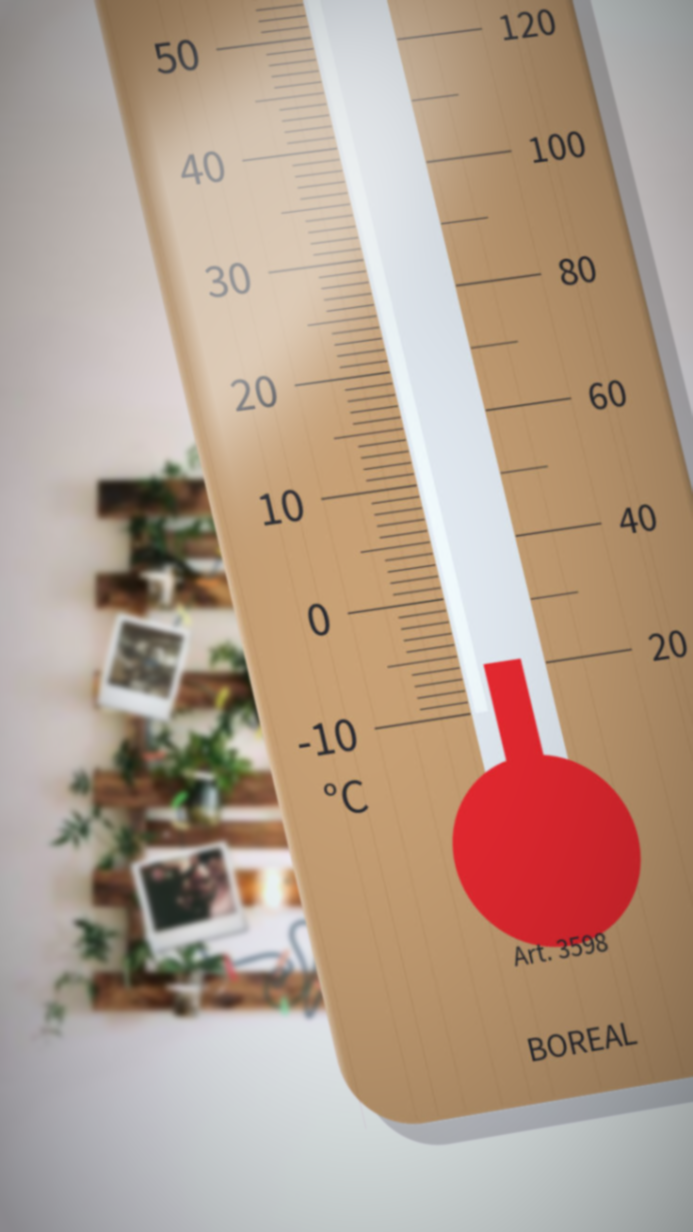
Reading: -6 °C
